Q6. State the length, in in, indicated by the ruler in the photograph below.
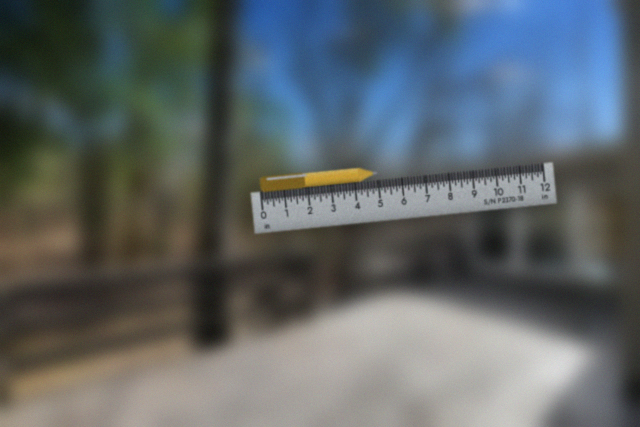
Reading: 5 in
